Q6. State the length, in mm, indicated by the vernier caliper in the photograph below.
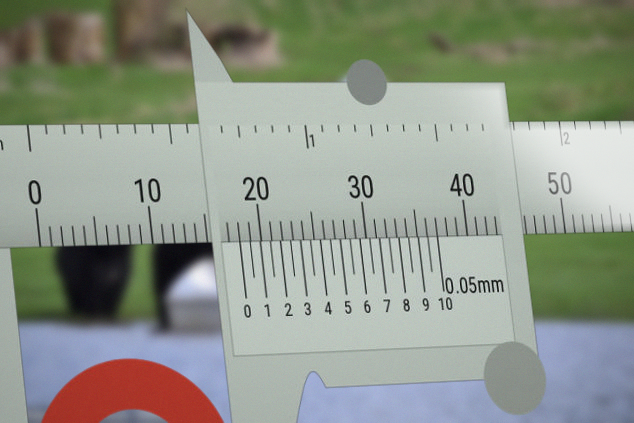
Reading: 18.0 mm
